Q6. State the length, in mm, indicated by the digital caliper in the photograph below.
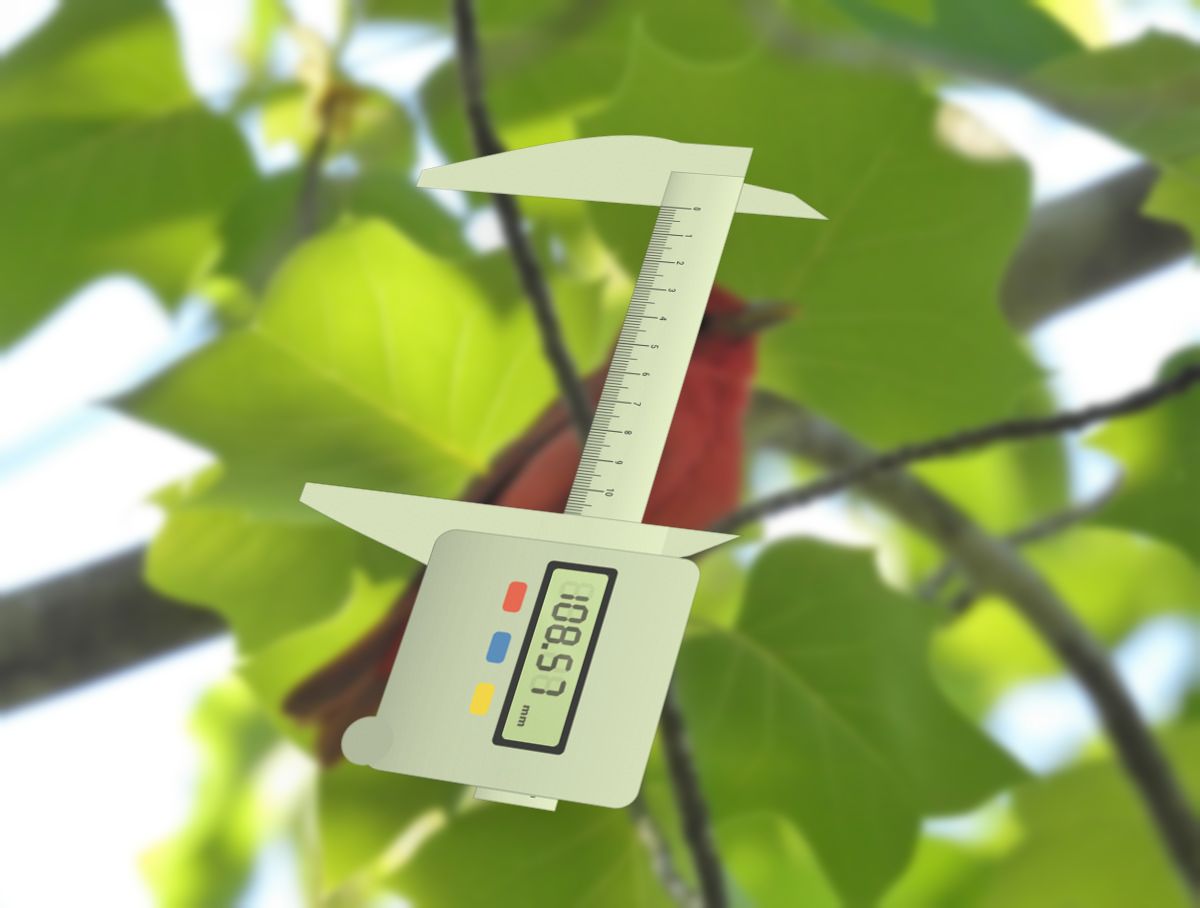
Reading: 108.57 mm
